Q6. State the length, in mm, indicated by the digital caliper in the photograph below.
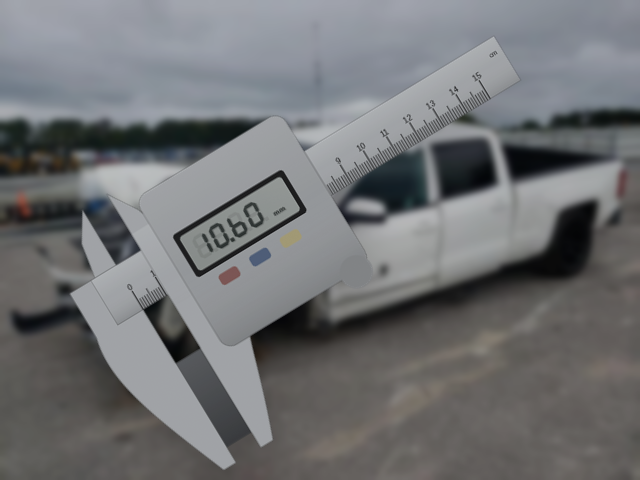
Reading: 10.60 mm
